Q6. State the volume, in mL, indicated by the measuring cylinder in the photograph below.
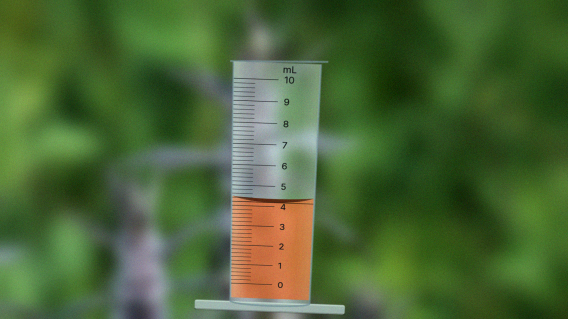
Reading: 4.2 mL
